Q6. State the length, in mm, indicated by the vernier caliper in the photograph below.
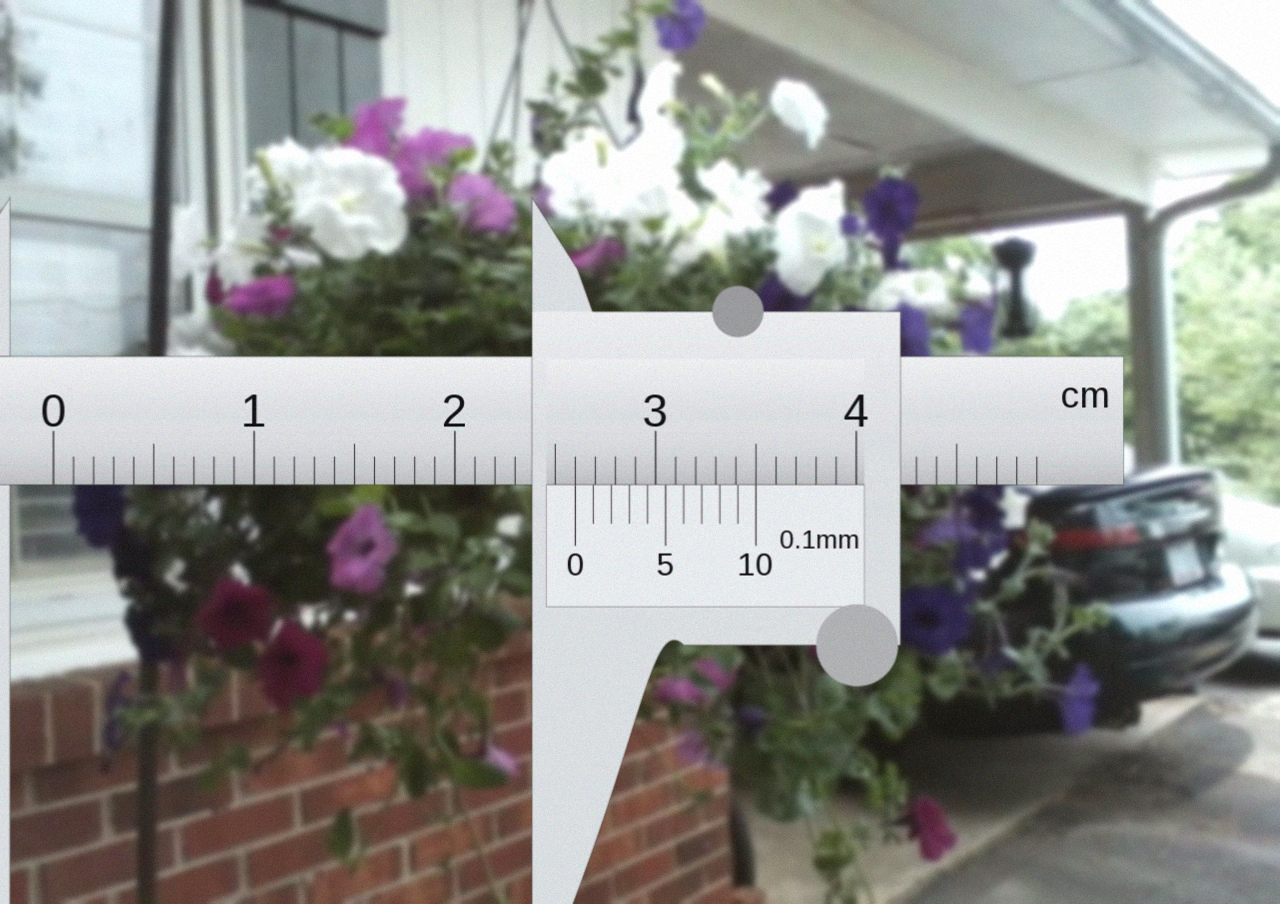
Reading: 26.0 mm
